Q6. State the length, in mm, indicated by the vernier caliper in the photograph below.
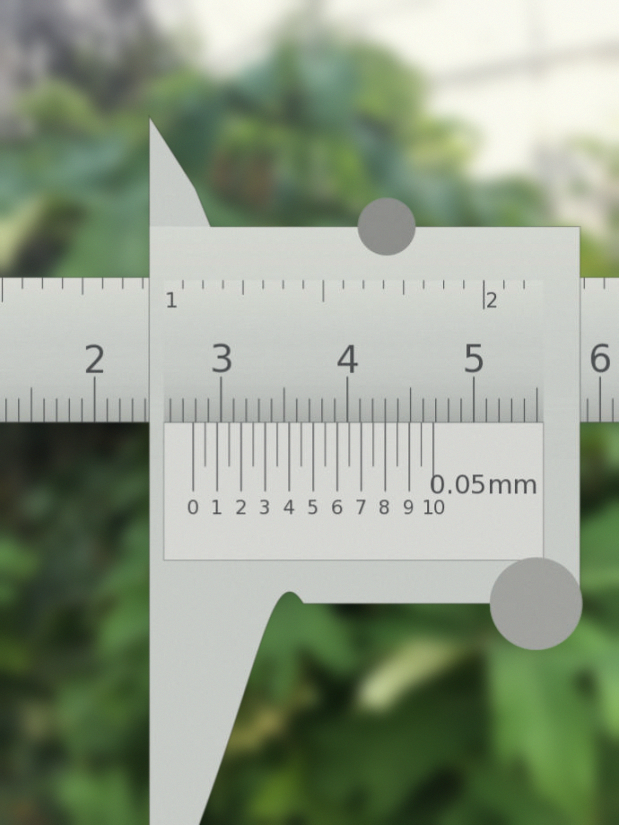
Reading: 27.8 mm
